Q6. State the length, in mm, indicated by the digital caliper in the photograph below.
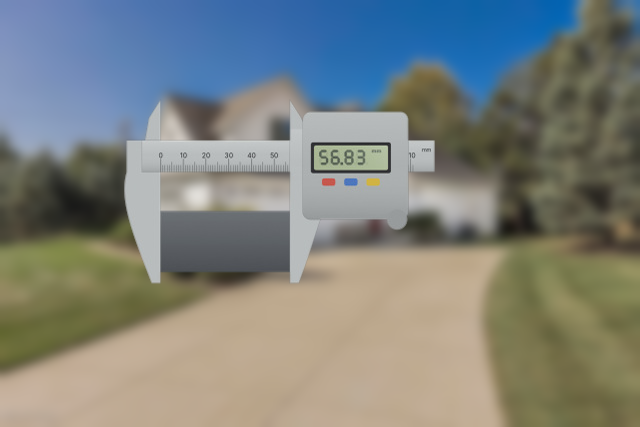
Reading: 56.83 mm
